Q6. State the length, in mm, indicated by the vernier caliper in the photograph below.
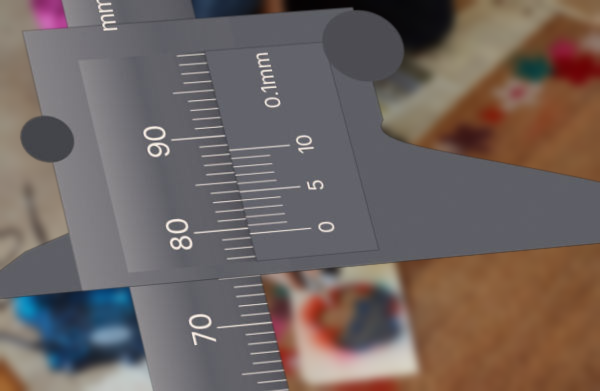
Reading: 79.4 mm
